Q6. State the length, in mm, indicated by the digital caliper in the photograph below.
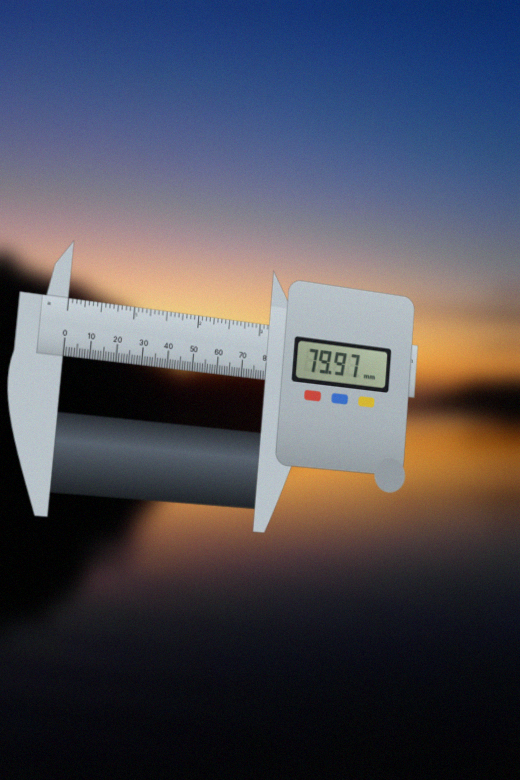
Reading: 79.97 mm
